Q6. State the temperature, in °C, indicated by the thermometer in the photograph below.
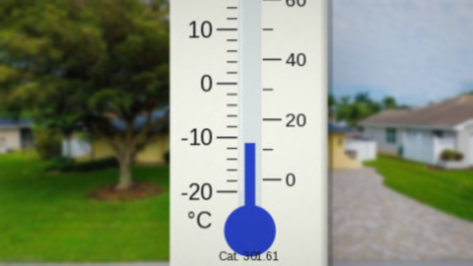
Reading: -11 °C
